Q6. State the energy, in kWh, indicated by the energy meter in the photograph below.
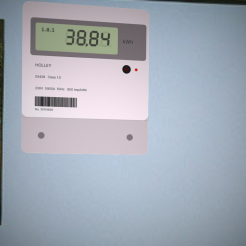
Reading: 38.84 kWh
